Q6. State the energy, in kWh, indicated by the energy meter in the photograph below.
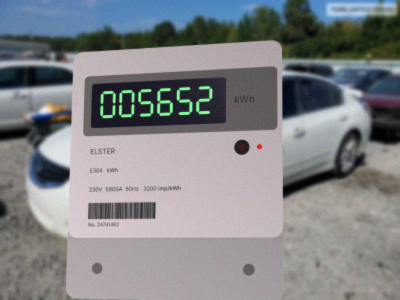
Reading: 5652 kWh
